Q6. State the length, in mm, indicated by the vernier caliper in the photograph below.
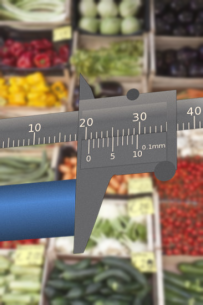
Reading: 20.6 mm
